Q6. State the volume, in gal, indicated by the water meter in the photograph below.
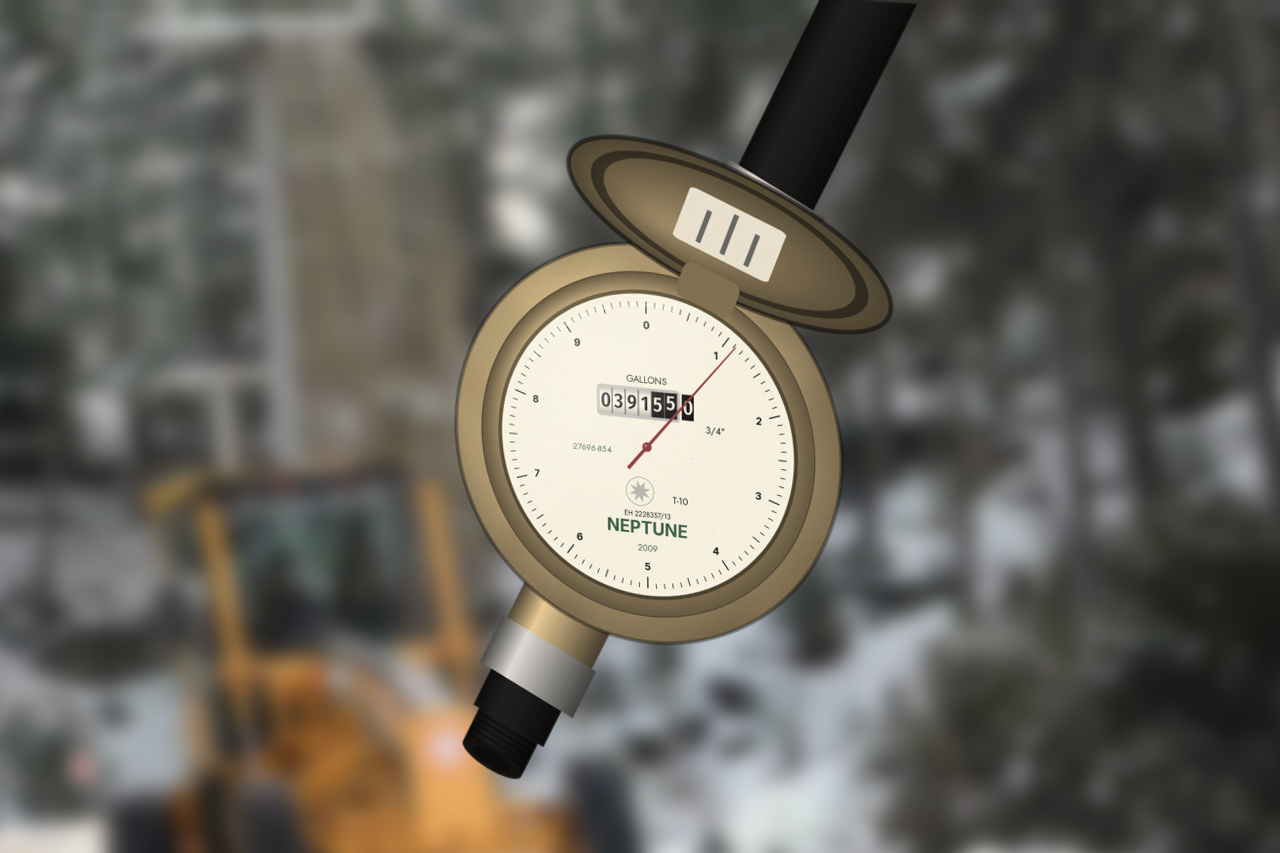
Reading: 391551.1 gal
